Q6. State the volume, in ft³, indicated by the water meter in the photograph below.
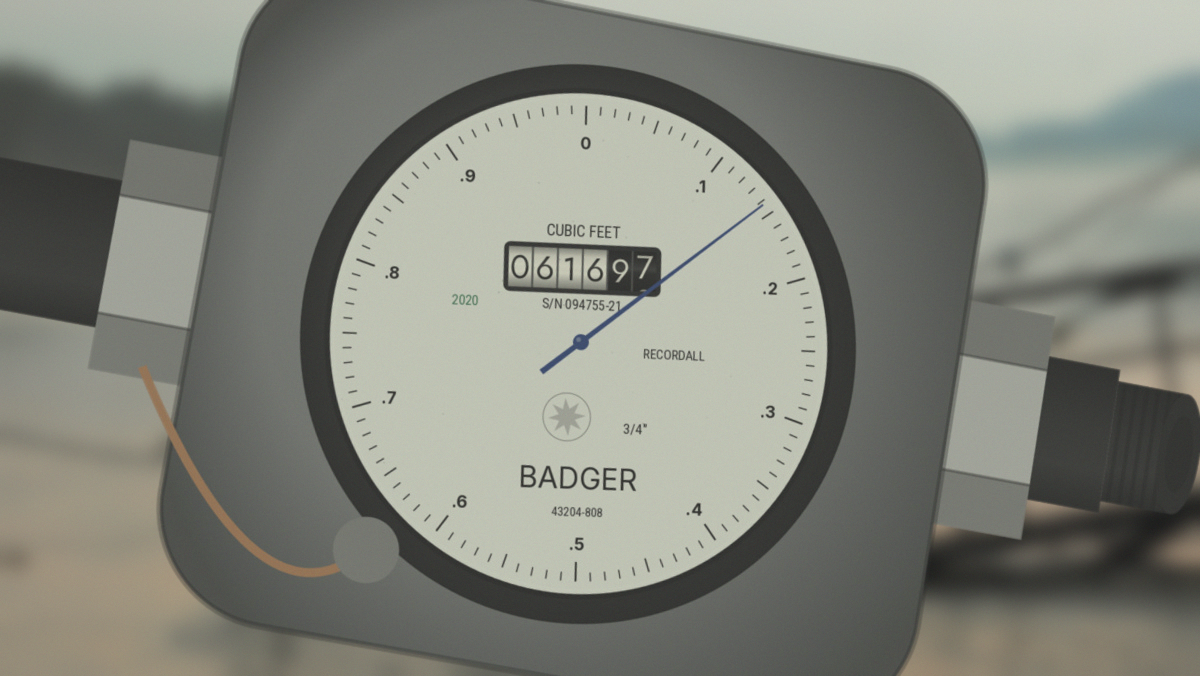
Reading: 61697.14 ft³
